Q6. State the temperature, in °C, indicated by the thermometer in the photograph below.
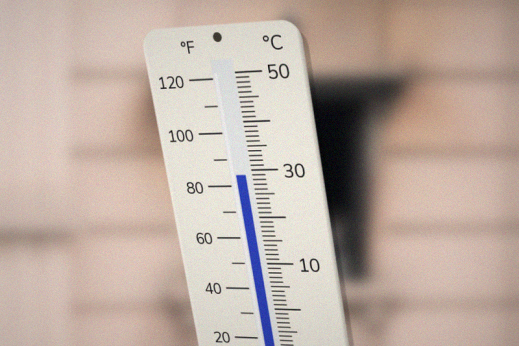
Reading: 29 °C
